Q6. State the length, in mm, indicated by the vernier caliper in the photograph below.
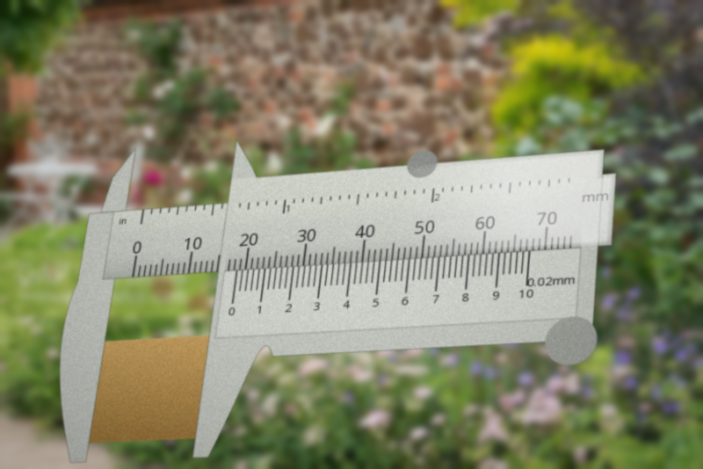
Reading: 18.5 mm
